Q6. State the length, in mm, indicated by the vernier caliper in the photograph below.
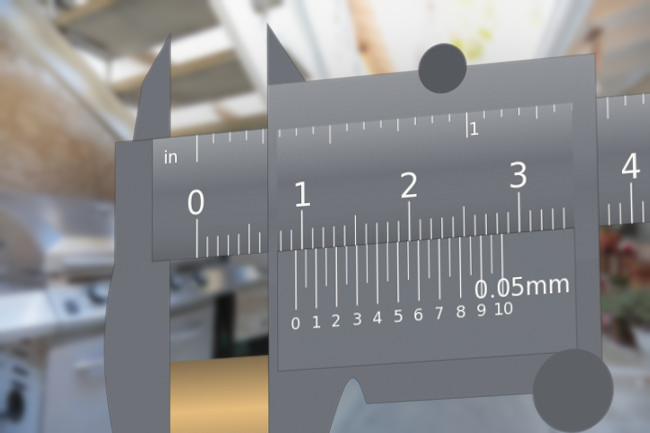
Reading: 9.4 mm
